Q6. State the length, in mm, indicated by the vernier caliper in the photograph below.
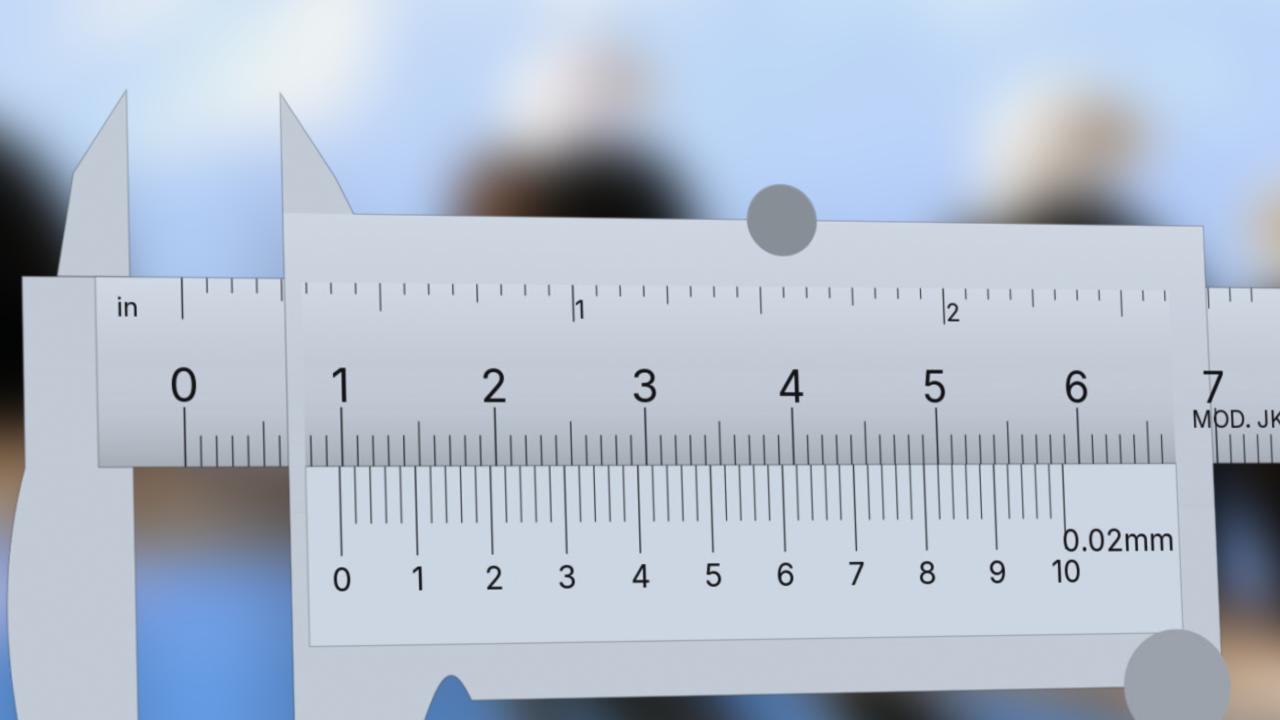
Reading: 9.8 mm
